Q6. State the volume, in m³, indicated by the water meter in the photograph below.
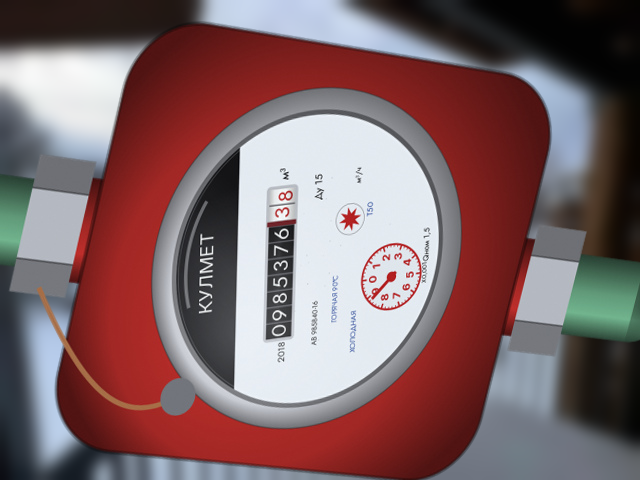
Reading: 985376.378 m³
